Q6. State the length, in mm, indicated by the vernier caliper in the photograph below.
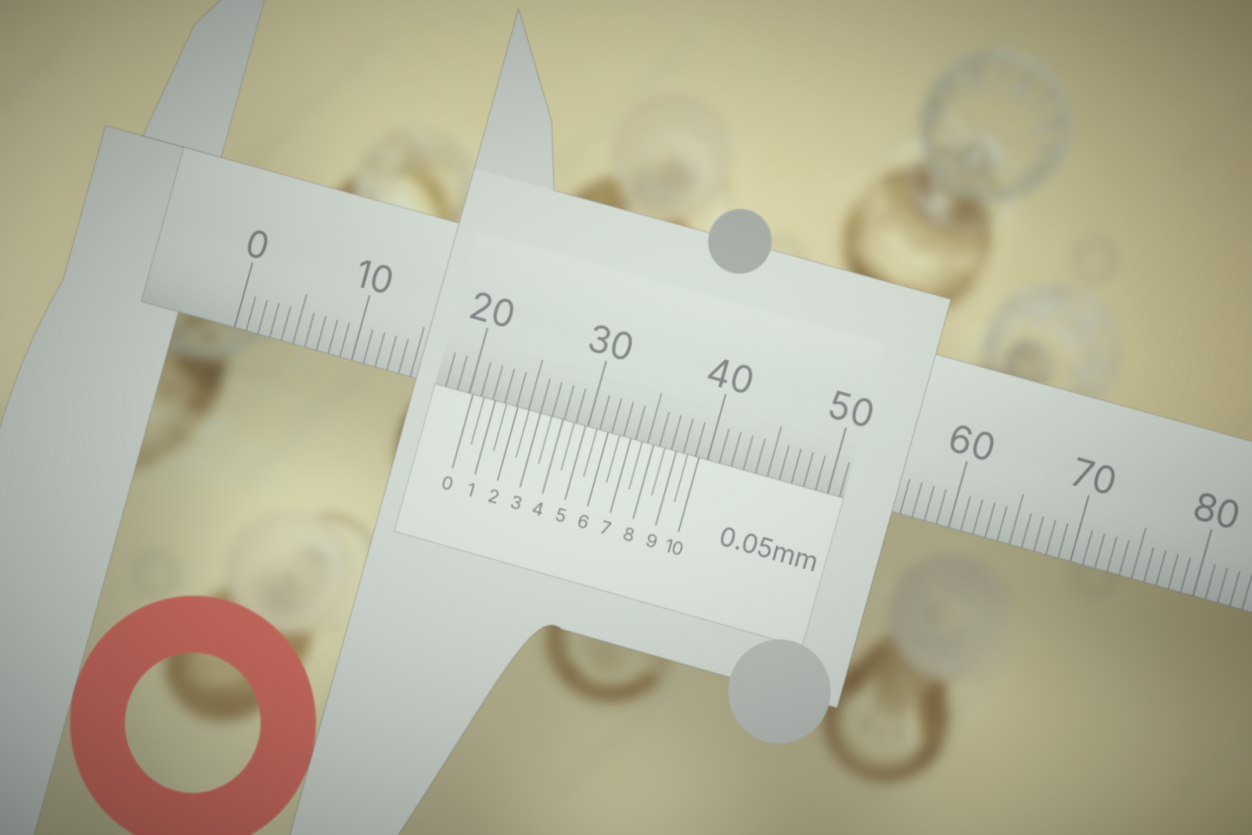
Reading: 20.3 mm
